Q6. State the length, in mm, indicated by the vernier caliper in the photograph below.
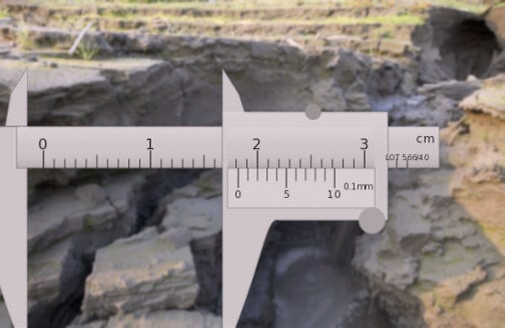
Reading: 18.2 mm
